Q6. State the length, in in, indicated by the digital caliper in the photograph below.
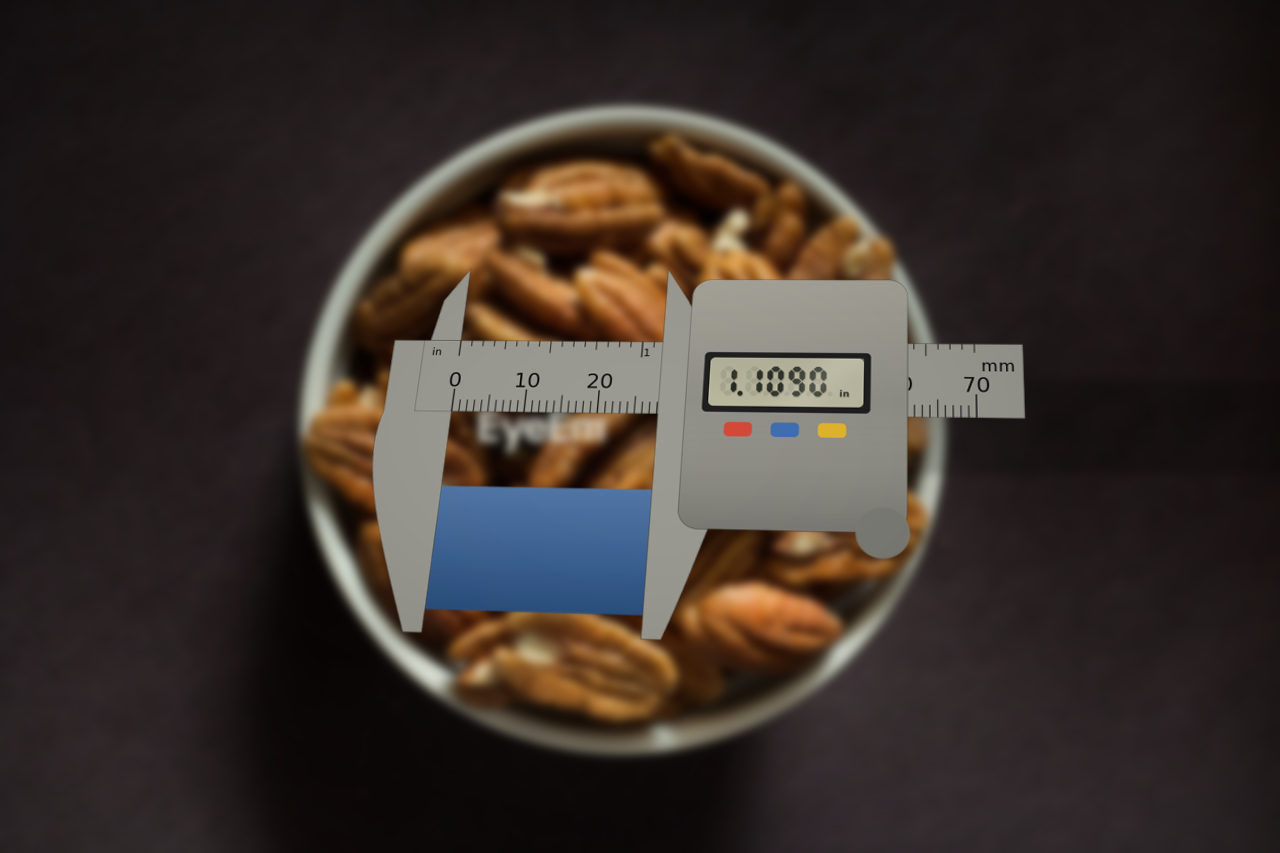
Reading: 1.1090 in
